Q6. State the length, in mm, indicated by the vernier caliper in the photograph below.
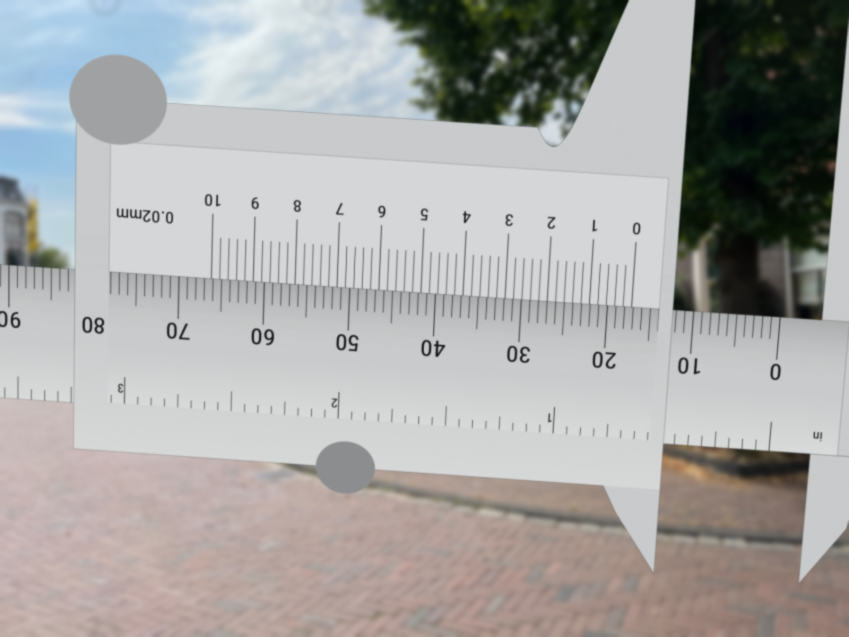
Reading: 17.2 mm
